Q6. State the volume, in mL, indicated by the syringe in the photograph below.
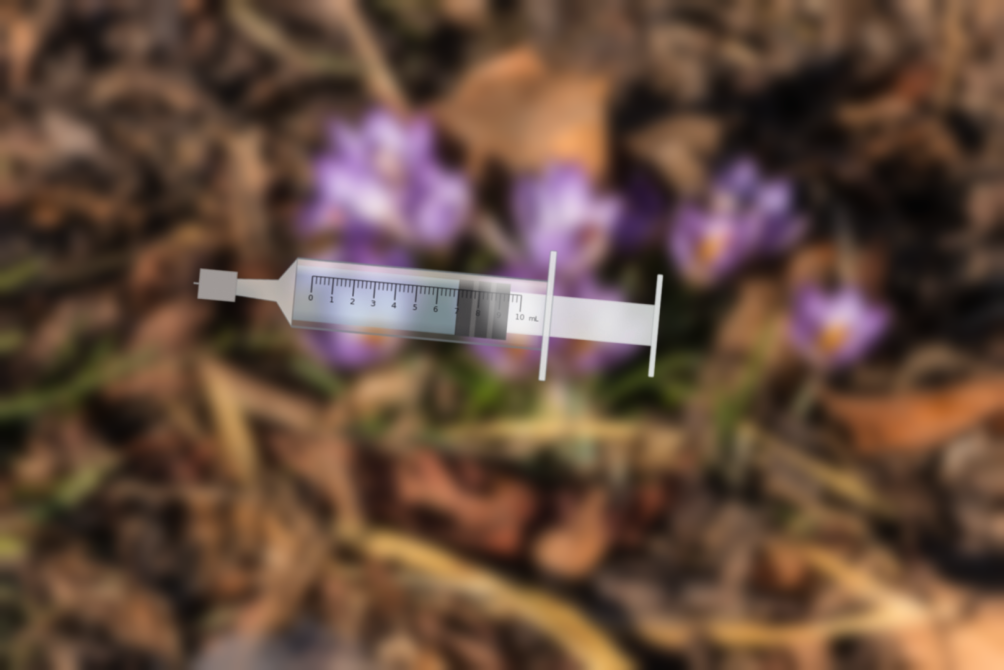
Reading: 7 mL
